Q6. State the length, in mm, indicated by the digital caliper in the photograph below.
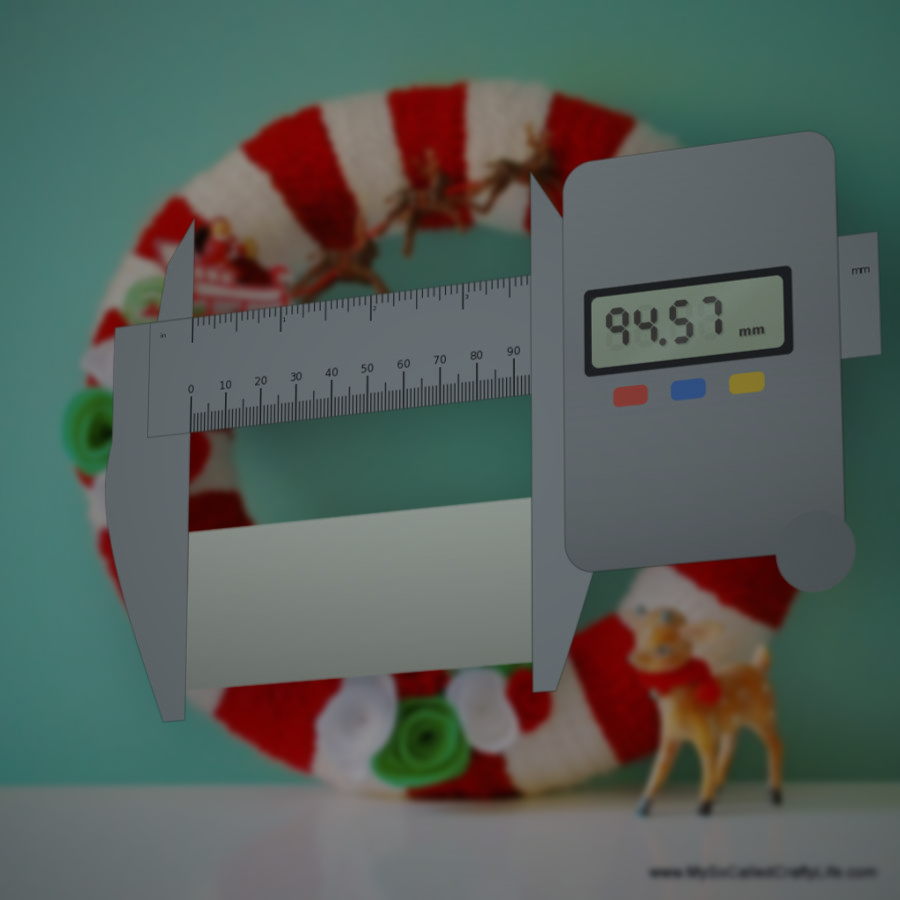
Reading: 94.57 mm
